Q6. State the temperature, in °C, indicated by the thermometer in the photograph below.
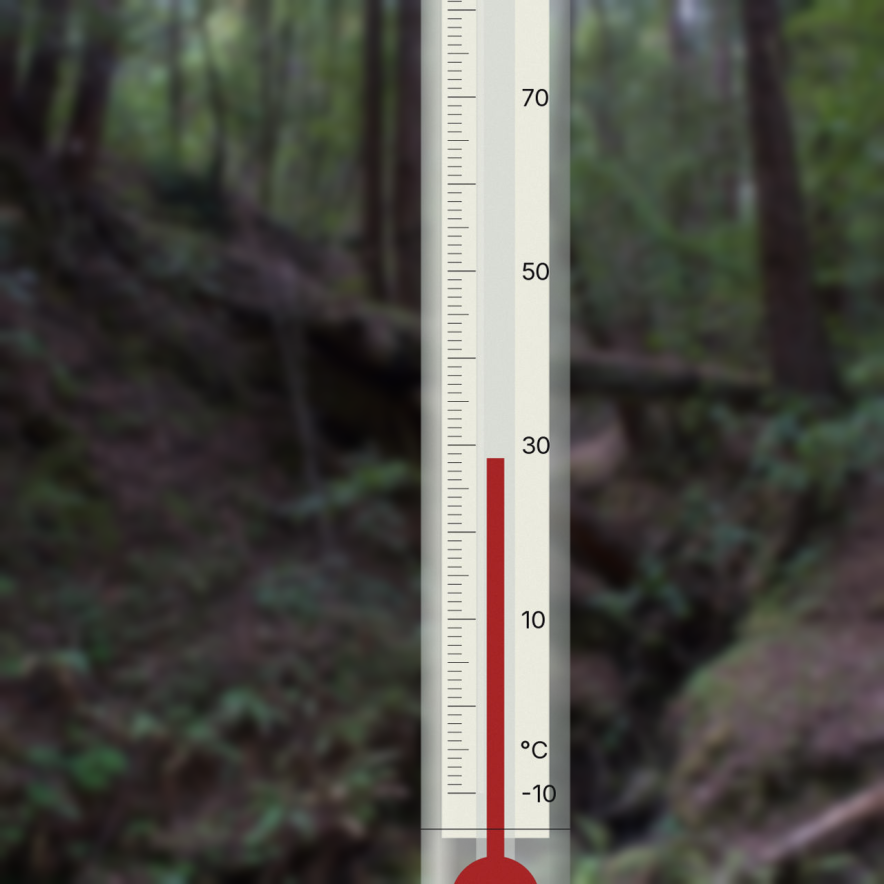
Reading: 28.5 °C
